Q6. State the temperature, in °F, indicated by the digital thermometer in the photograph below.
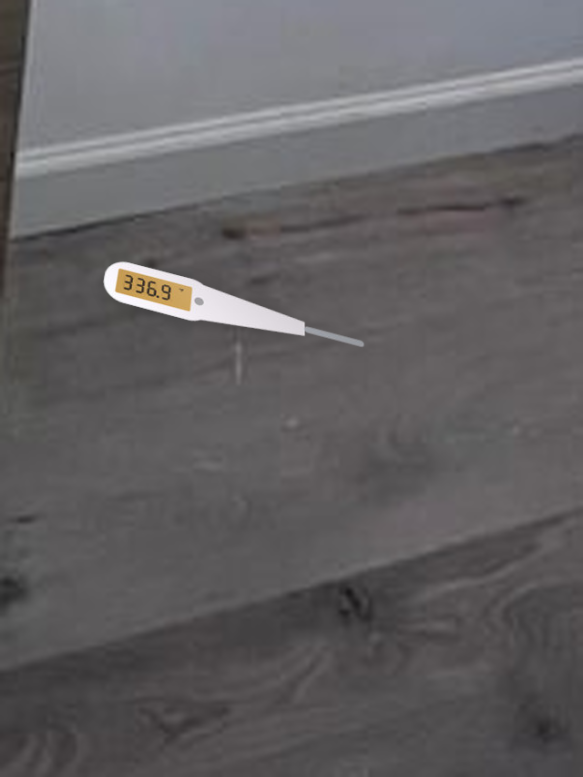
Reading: 336.9 °F
